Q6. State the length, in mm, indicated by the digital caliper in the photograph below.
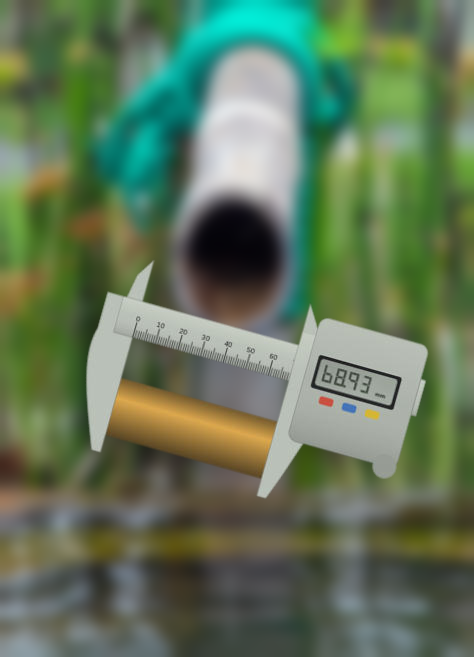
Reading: 68.93 mm
